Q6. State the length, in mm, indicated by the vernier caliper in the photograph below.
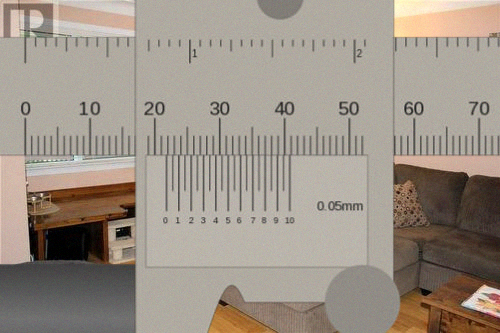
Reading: 21.8 mm
